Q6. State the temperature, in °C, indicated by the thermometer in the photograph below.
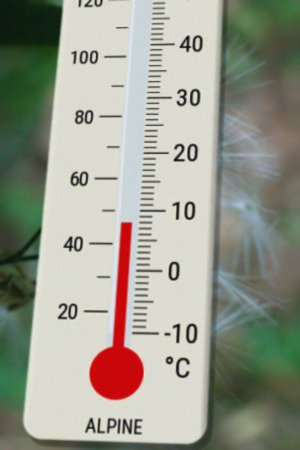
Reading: 8 °C
